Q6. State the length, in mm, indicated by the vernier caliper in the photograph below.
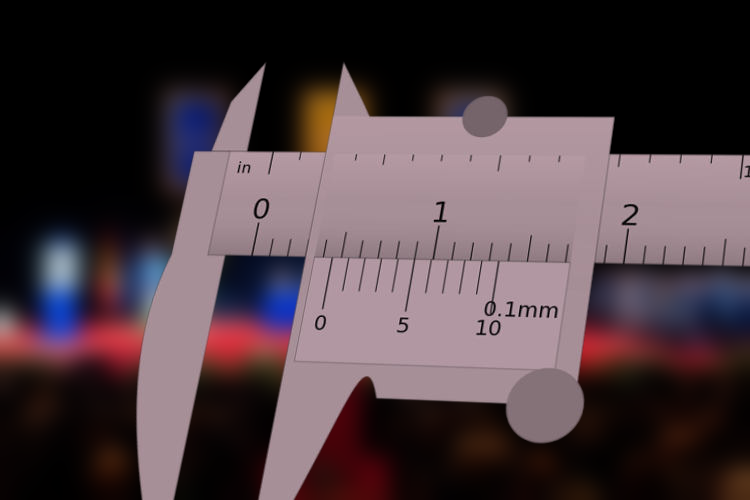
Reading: 4.5 mm
